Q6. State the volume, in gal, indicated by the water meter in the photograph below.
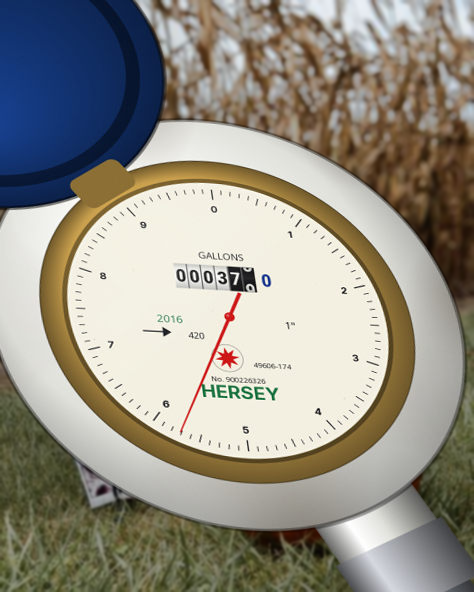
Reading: 3785.7 gal
